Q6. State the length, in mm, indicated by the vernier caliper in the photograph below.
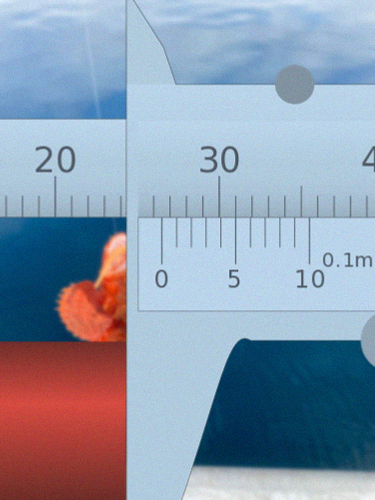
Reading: 26.5 mm
